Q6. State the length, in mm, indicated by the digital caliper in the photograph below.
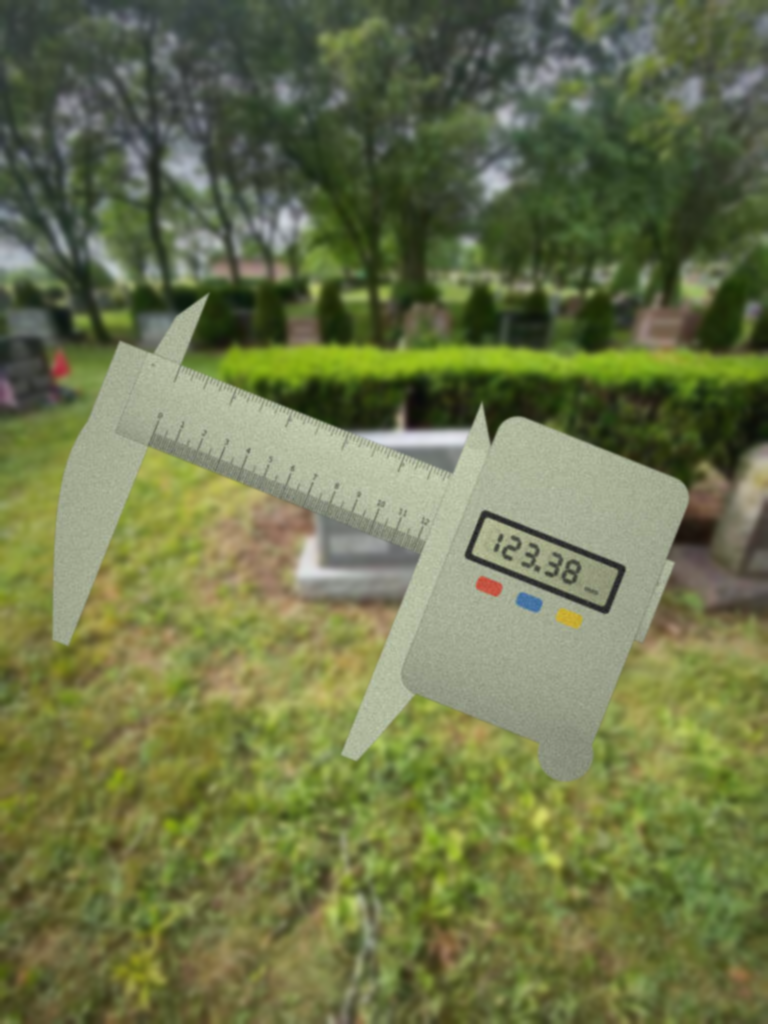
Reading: 123.38 mm
